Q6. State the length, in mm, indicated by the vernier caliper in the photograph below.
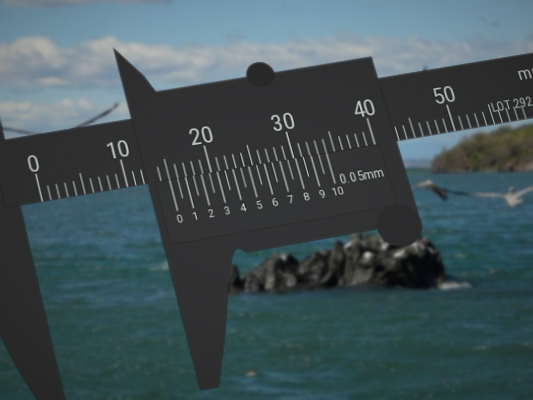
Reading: 15.0 mm
